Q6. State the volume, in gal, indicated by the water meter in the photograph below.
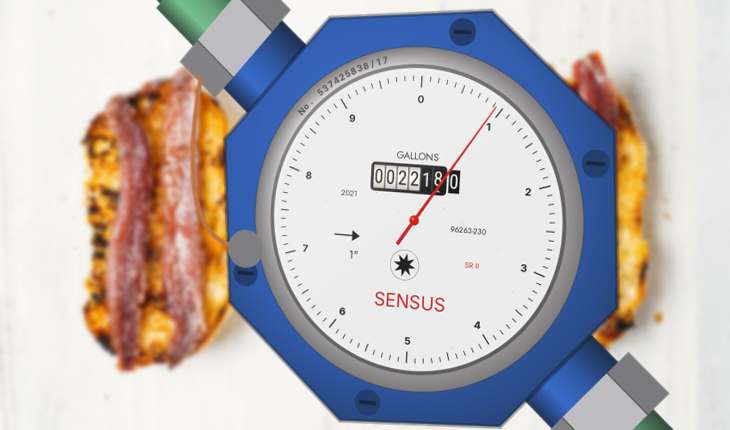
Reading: 22180.9 gal
